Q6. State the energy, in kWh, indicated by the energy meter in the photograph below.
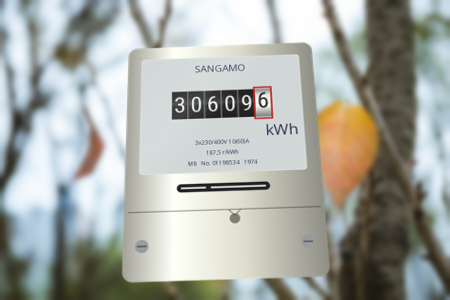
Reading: 30609.6 kWh
